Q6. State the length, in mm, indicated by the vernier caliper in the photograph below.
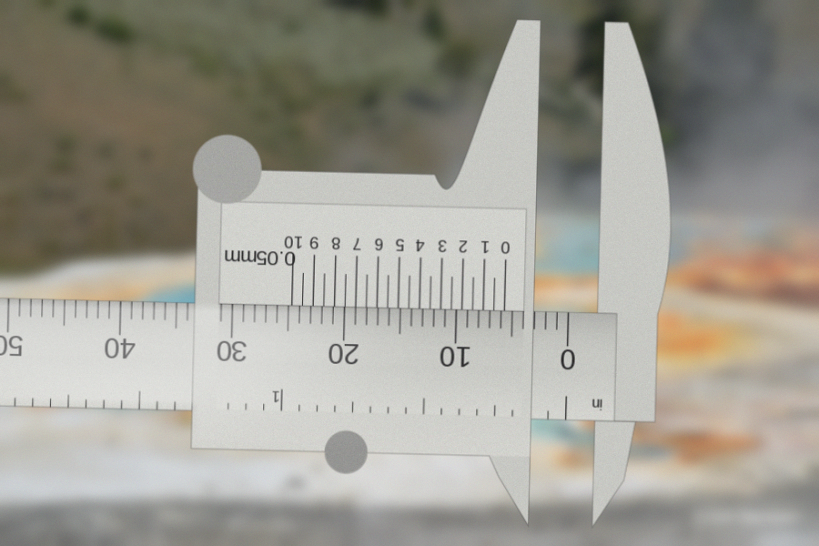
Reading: 5.7 mm
